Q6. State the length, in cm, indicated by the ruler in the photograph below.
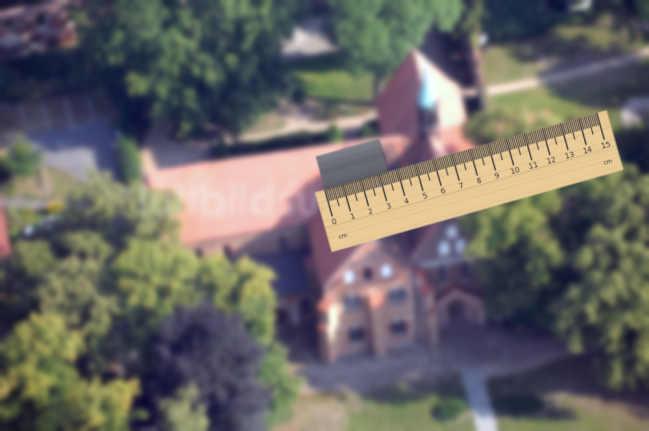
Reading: 3.5 cm
